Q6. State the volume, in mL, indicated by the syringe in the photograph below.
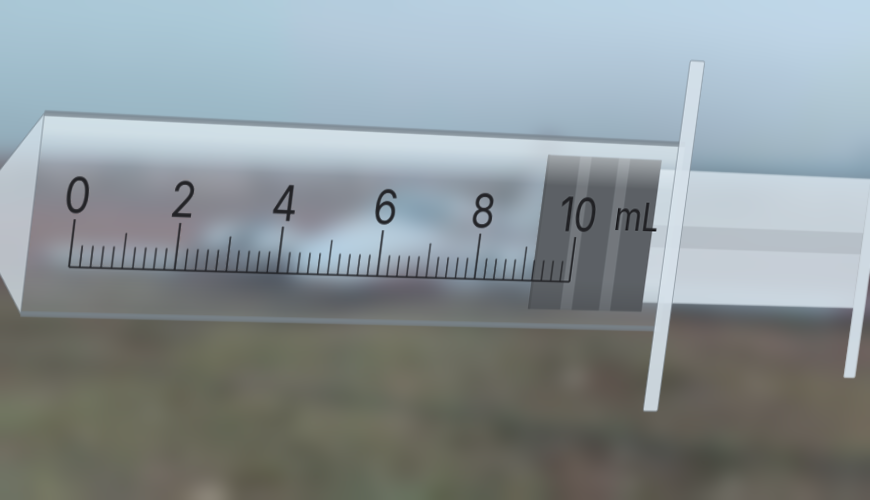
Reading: 9.2 mL
